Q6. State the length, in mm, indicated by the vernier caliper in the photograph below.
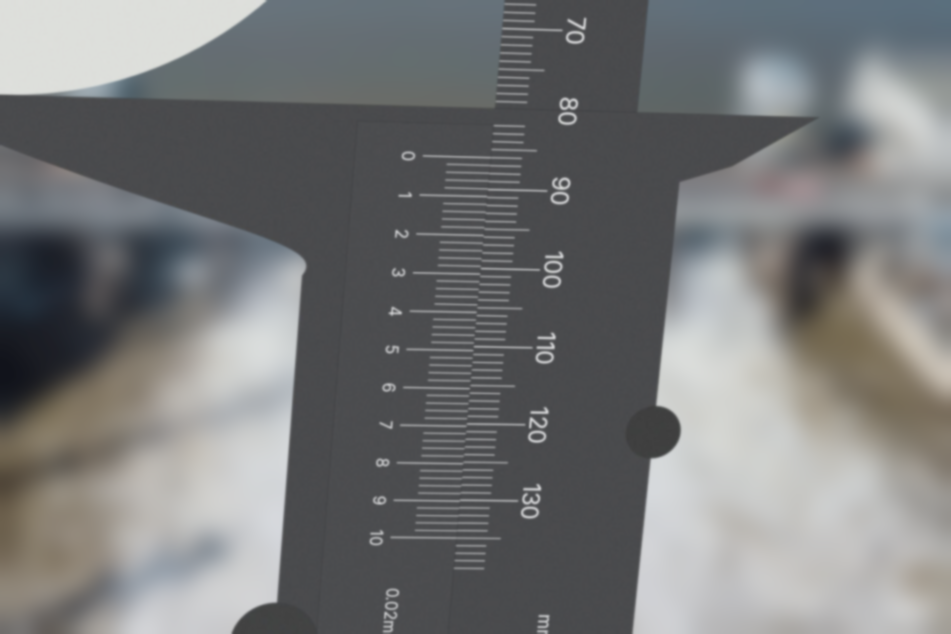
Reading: 86.0 mm
